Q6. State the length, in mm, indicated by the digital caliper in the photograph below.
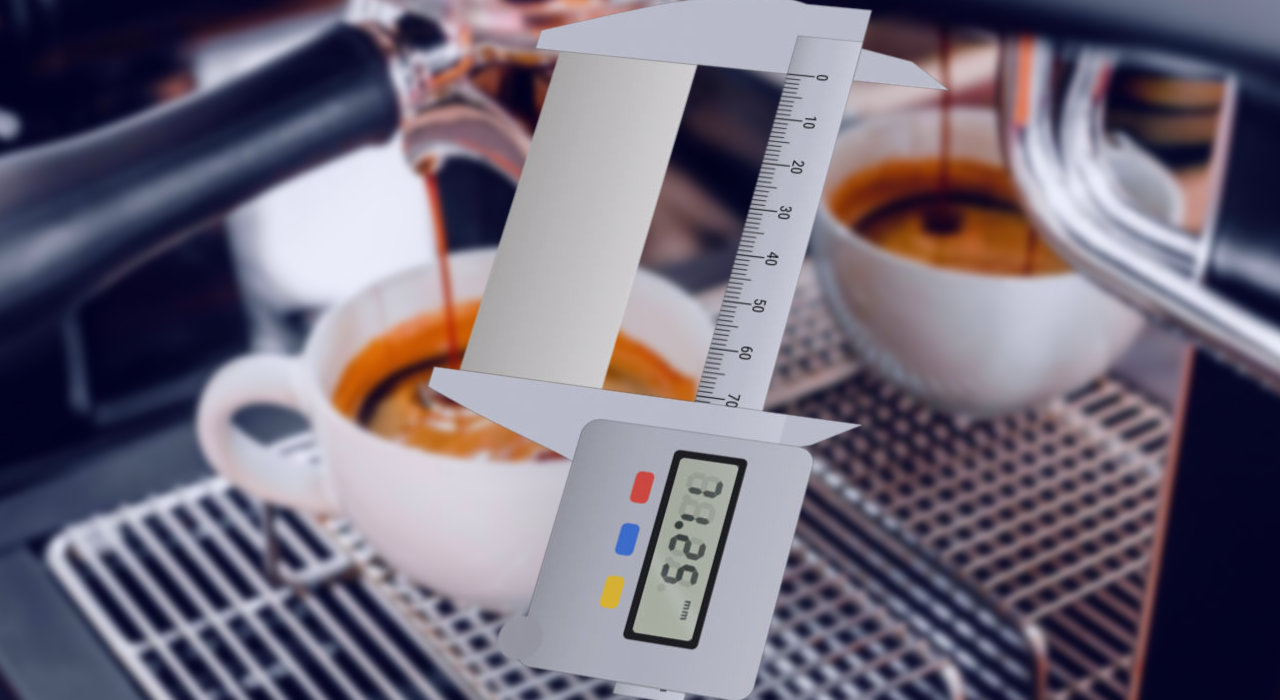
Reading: 71.25 mm
